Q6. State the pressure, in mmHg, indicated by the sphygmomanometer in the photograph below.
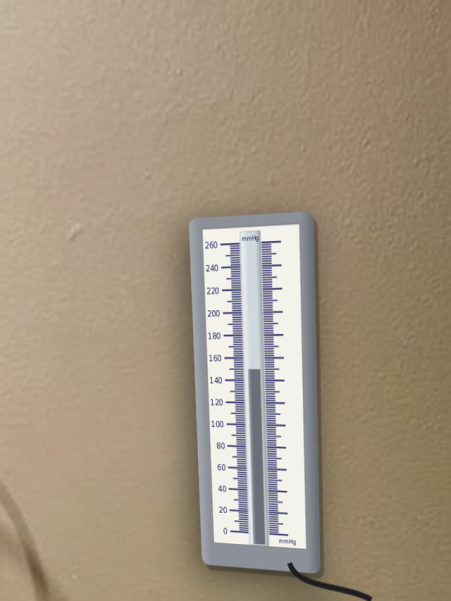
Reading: 150 mmHg
